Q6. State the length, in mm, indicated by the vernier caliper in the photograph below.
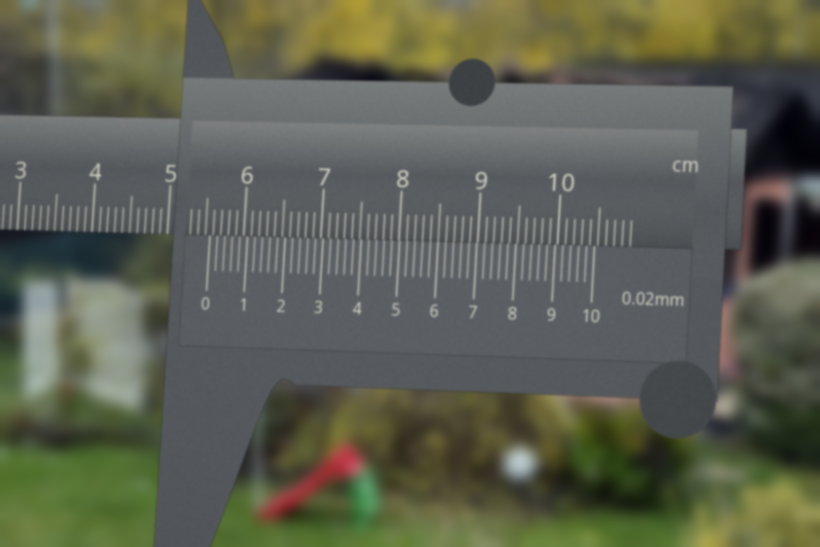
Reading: 55.6 mm
